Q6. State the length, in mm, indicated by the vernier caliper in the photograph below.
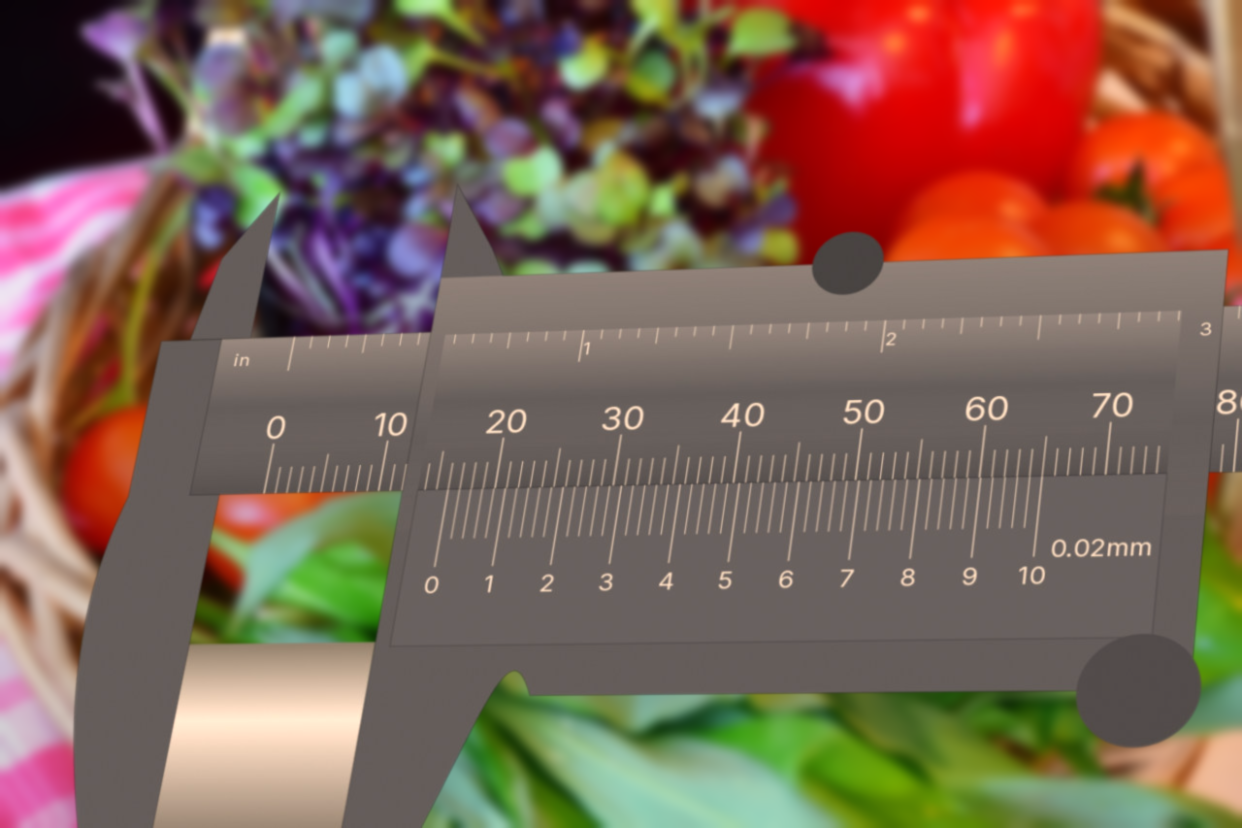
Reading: 16.0 mm
